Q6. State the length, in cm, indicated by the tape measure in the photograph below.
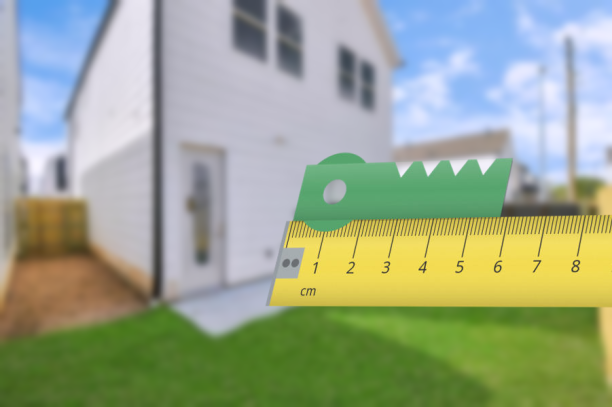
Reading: 5.8 cm
